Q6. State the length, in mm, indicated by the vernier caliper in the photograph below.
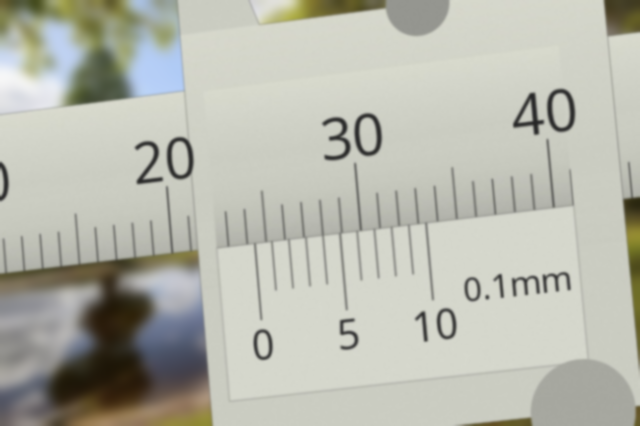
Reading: 24.4 mm
